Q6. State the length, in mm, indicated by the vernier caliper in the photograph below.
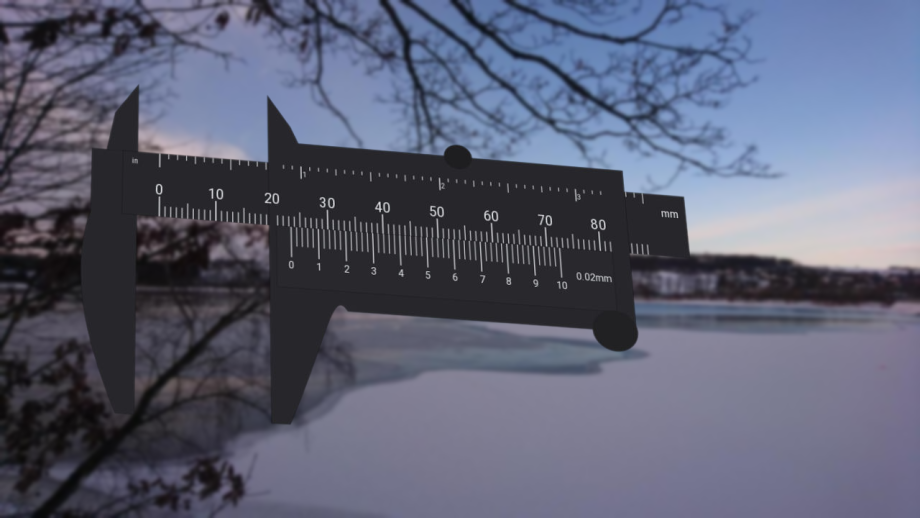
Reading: 23.4 mm
